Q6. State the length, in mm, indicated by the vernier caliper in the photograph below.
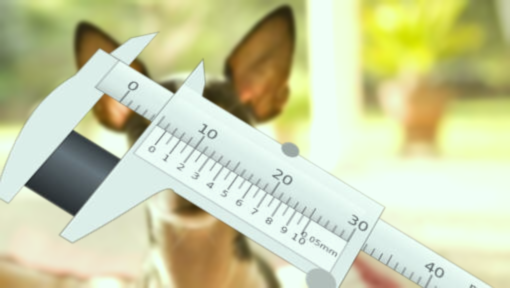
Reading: 6.2 mm
